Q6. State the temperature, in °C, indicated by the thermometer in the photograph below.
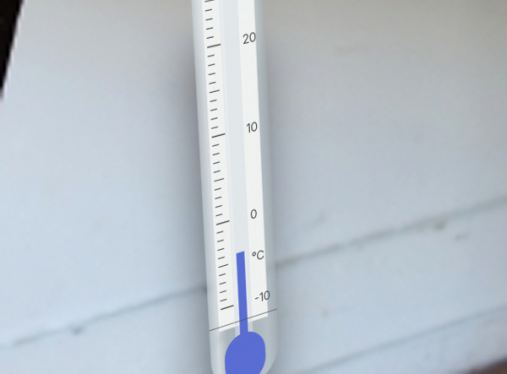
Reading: -4 °C
